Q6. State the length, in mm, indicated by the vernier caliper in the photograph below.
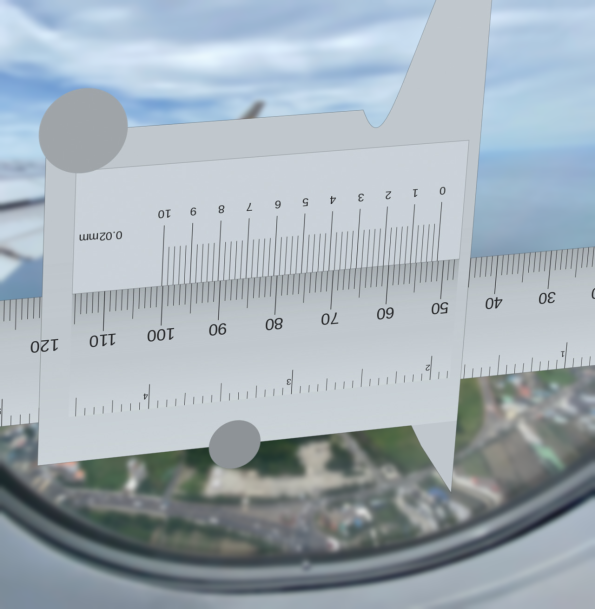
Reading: 51.2 mm
